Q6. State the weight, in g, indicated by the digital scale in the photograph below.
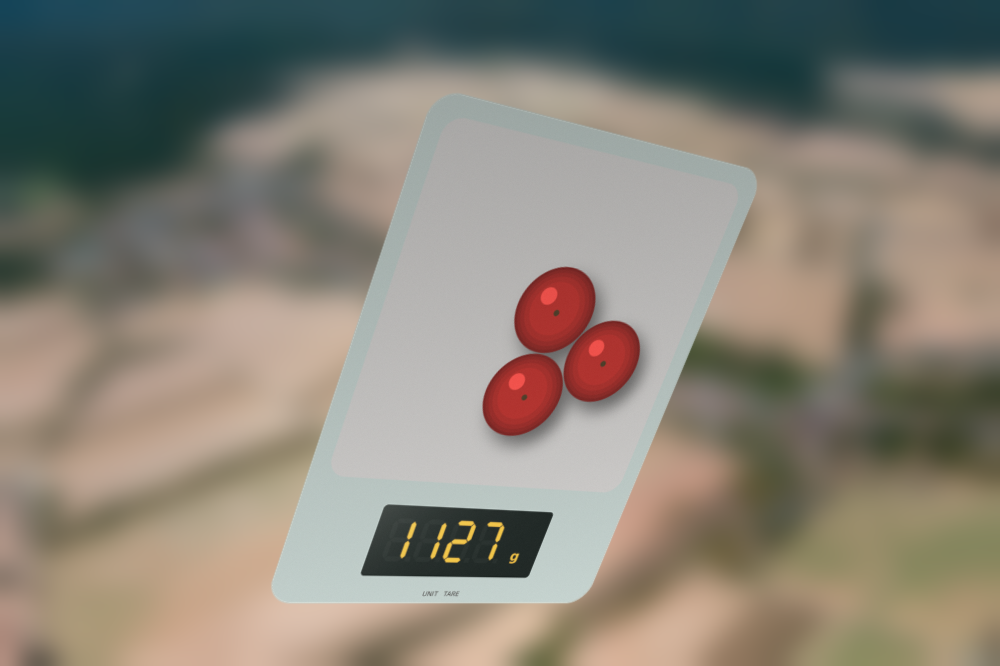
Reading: 1127 g
